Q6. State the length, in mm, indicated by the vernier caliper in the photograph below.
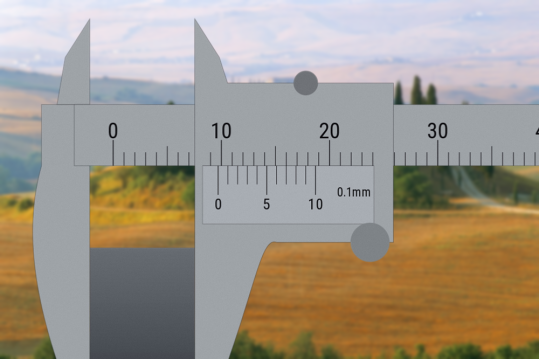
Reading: 9.7 mm
